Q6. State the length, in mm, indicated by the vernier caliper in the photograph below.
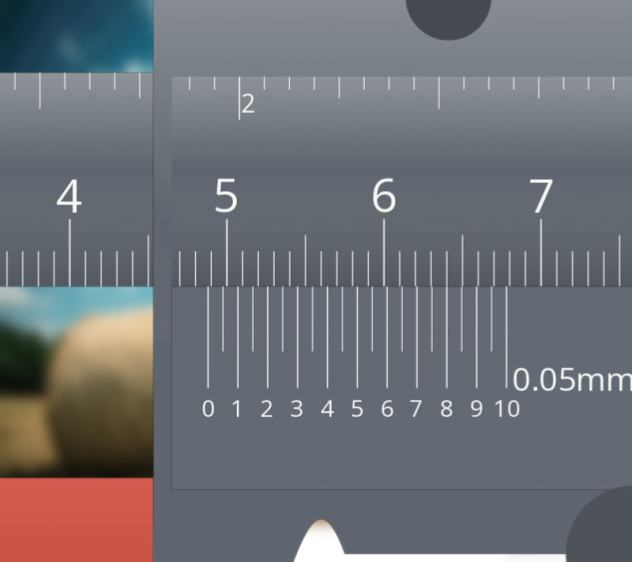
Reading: 48.8 mm
